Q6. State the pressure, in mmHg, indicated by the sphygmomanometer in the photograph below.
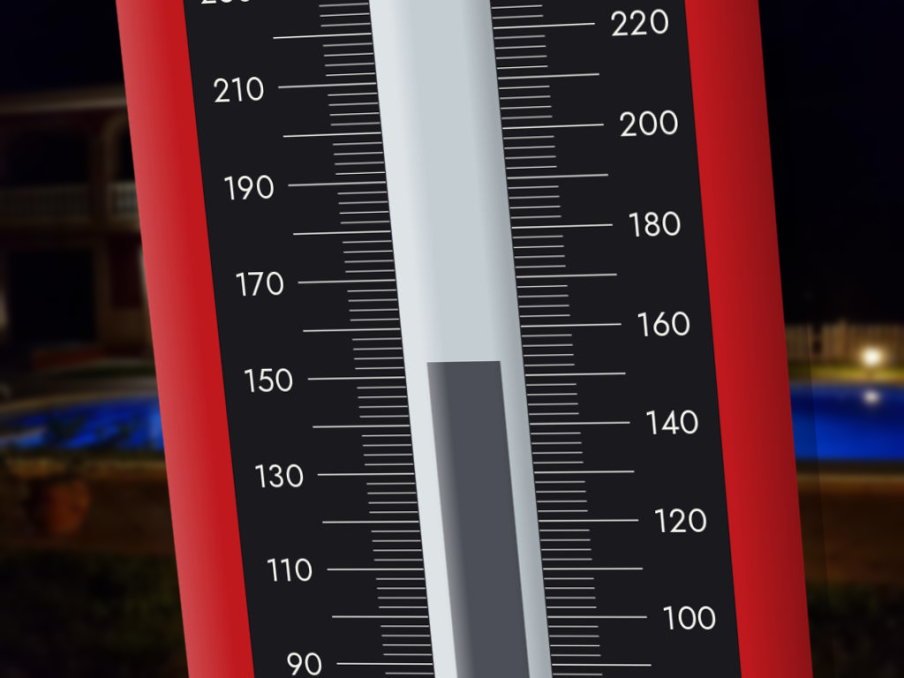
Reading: 153 mmHg
